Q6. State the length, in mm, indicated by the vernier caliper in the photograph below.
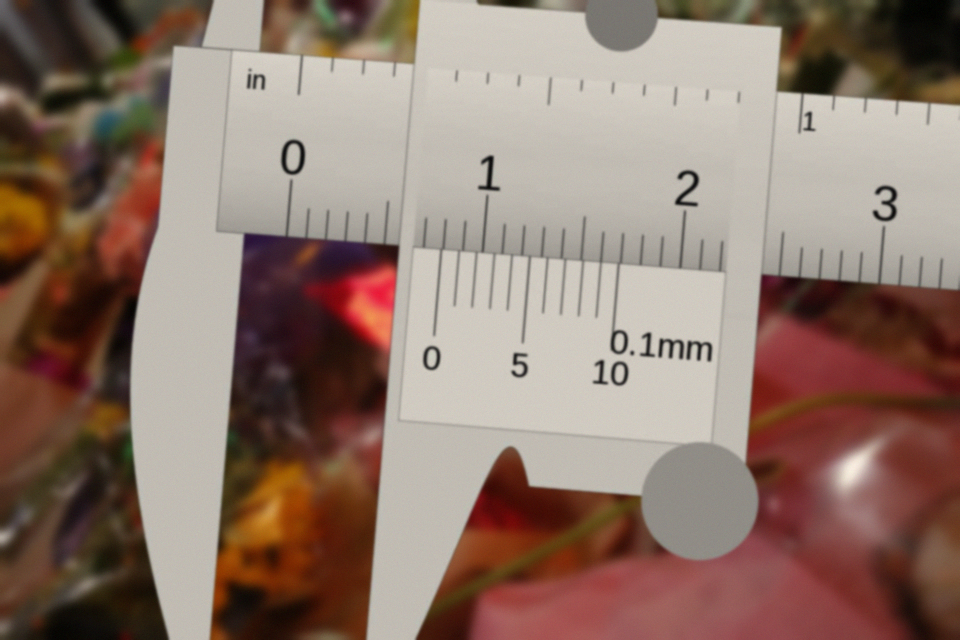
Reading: 7.9 mm
